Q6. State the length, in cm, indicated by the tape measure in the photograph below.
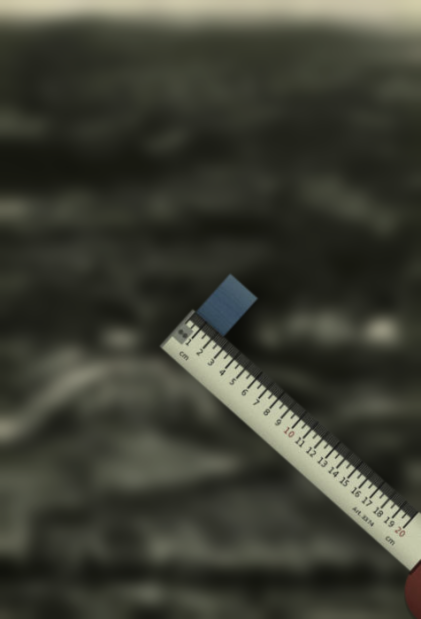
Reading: 2.5 cm
